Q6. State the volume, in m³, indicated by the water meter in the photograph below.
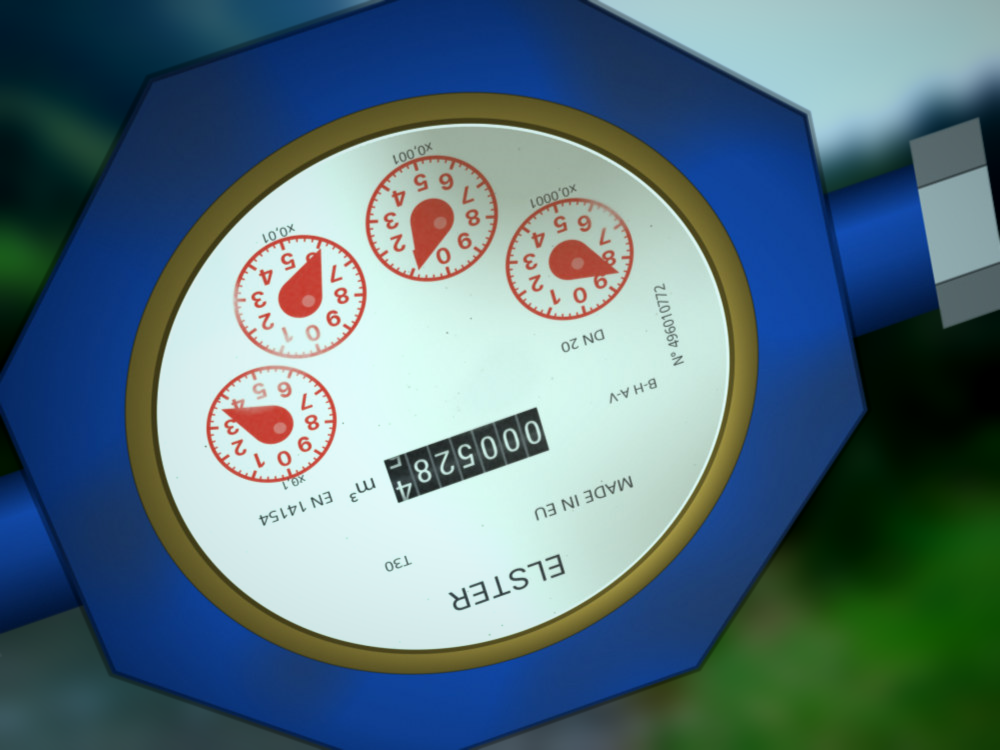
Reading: 5284.3608 m³
